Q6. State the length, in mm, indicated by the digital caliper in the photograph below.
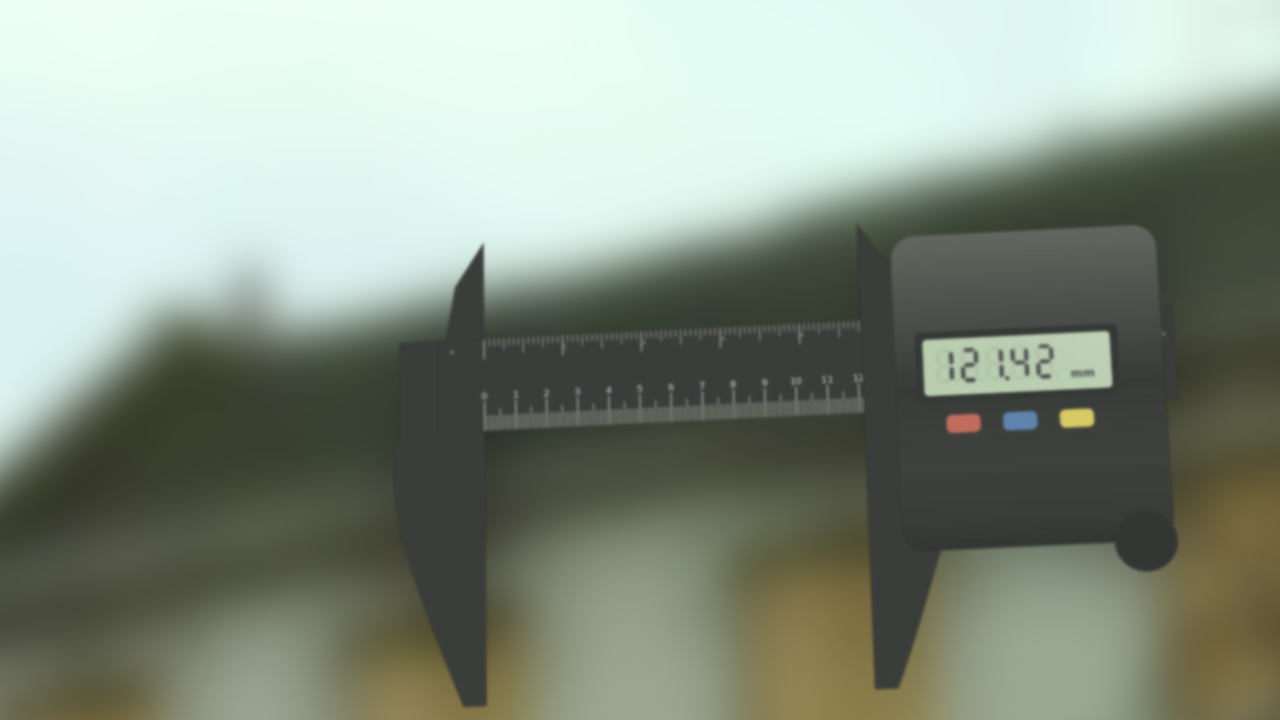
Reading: 121.42 mm
